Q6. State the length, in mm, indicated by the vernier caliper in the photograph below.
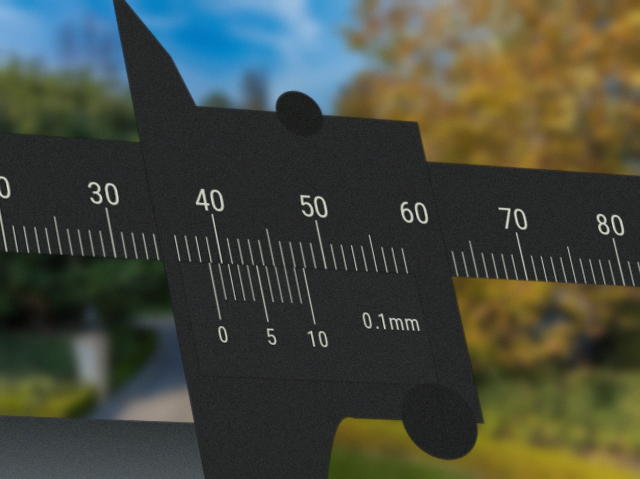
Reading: 38.8 mm
